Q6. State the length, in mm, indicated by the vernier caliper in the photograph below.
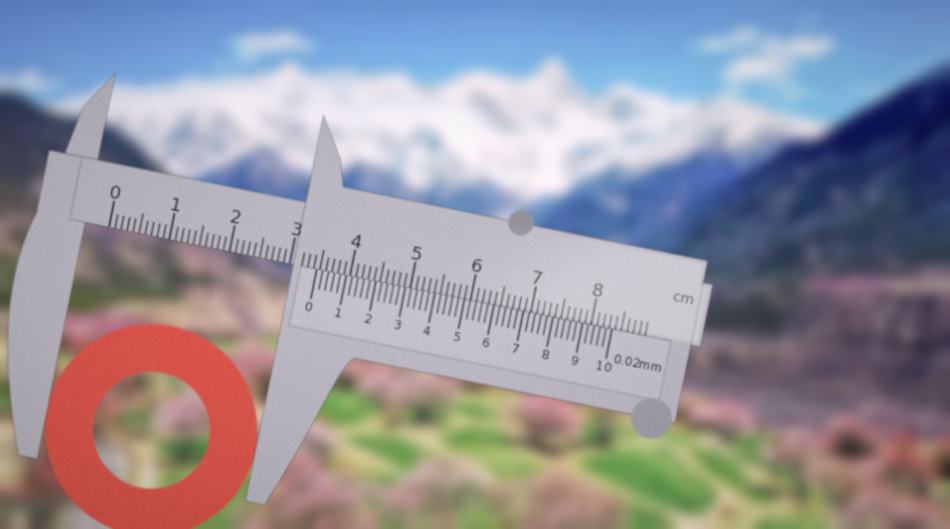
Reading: 34.5 mm
